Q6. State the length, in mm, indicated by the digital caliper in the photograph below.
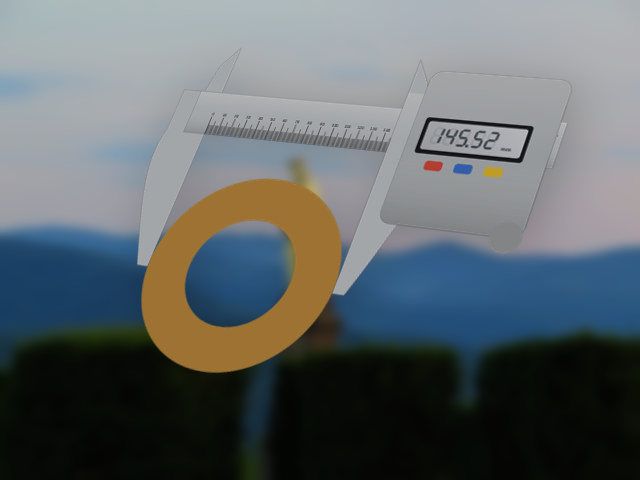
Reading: 145.52 mm
